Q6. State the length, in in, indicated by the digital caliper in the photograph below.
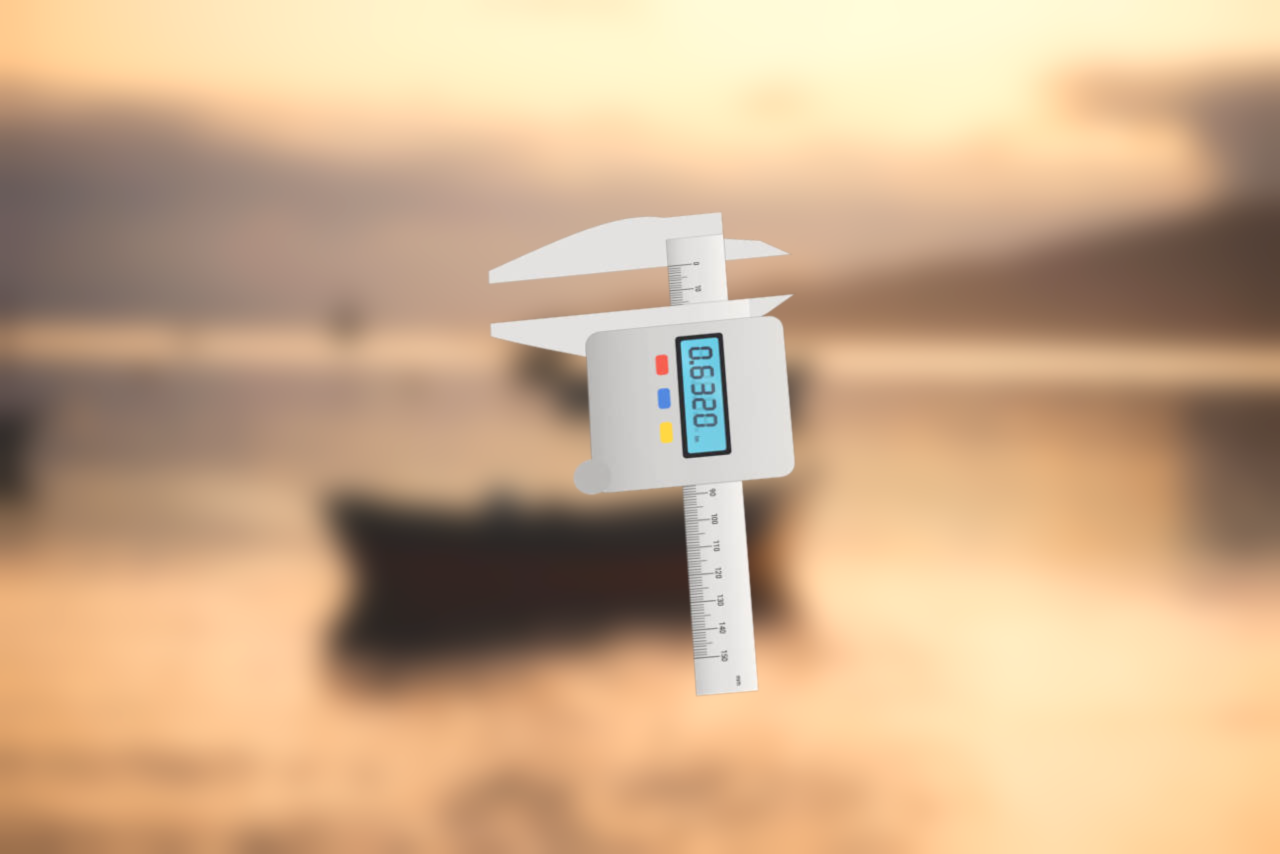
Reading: 0.6320 in
